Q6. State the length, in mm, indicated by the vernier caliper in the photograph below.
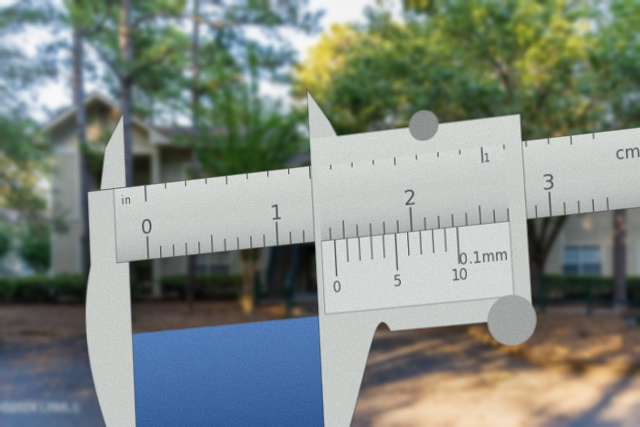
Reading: 14.3 mm
